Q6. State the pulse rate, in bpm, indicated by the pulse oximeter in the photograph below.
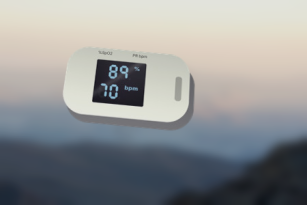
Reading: 70 bpm
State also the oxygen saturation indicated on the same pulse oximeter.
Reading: 89 %
